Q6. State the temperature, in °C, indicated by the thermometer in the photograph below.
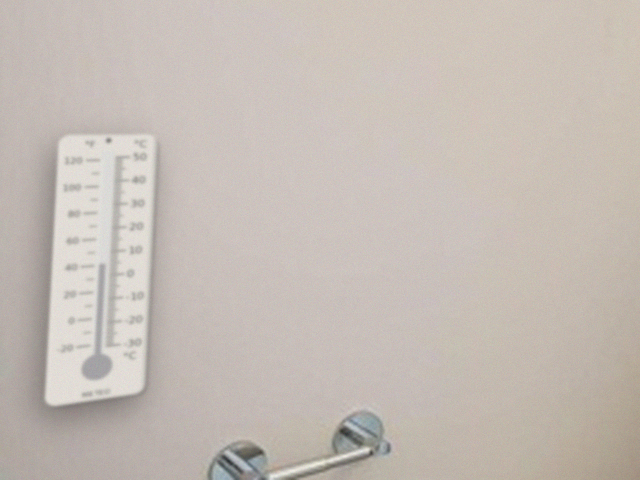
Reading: 5 °C
